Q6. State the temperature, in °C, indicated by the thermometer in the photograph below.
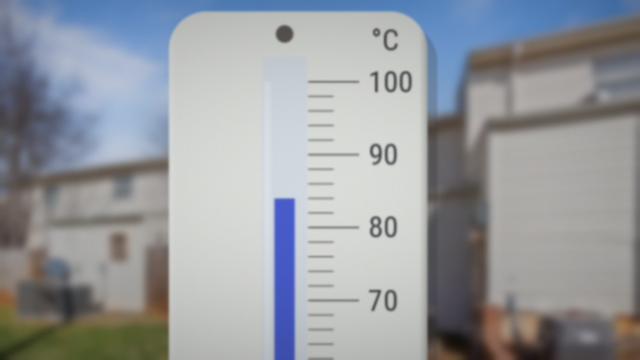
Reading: 84 °C
